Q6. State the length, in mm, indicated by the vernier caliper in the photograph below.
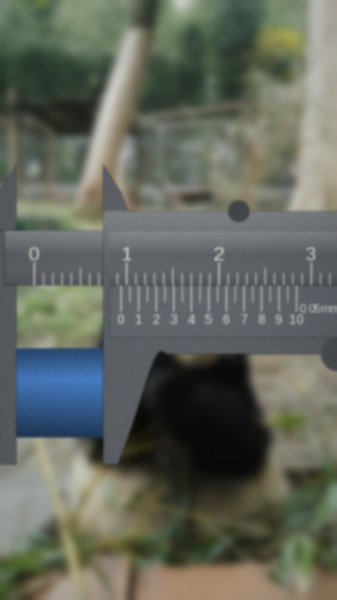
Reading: 9.4 mm
